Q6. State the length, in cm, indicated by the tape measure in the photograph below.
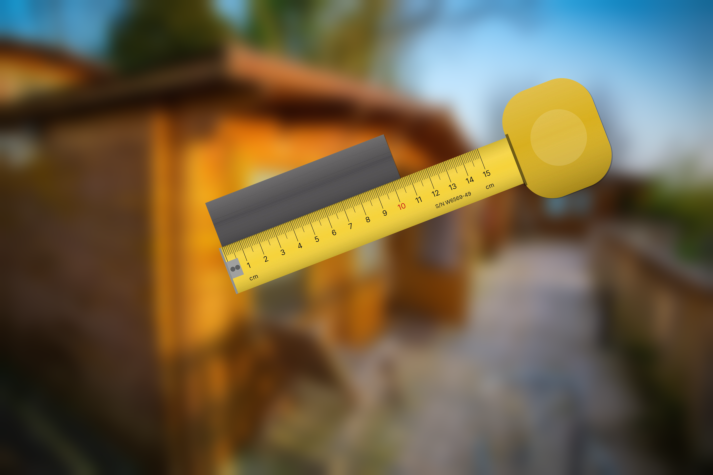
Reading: 10.5 cm
